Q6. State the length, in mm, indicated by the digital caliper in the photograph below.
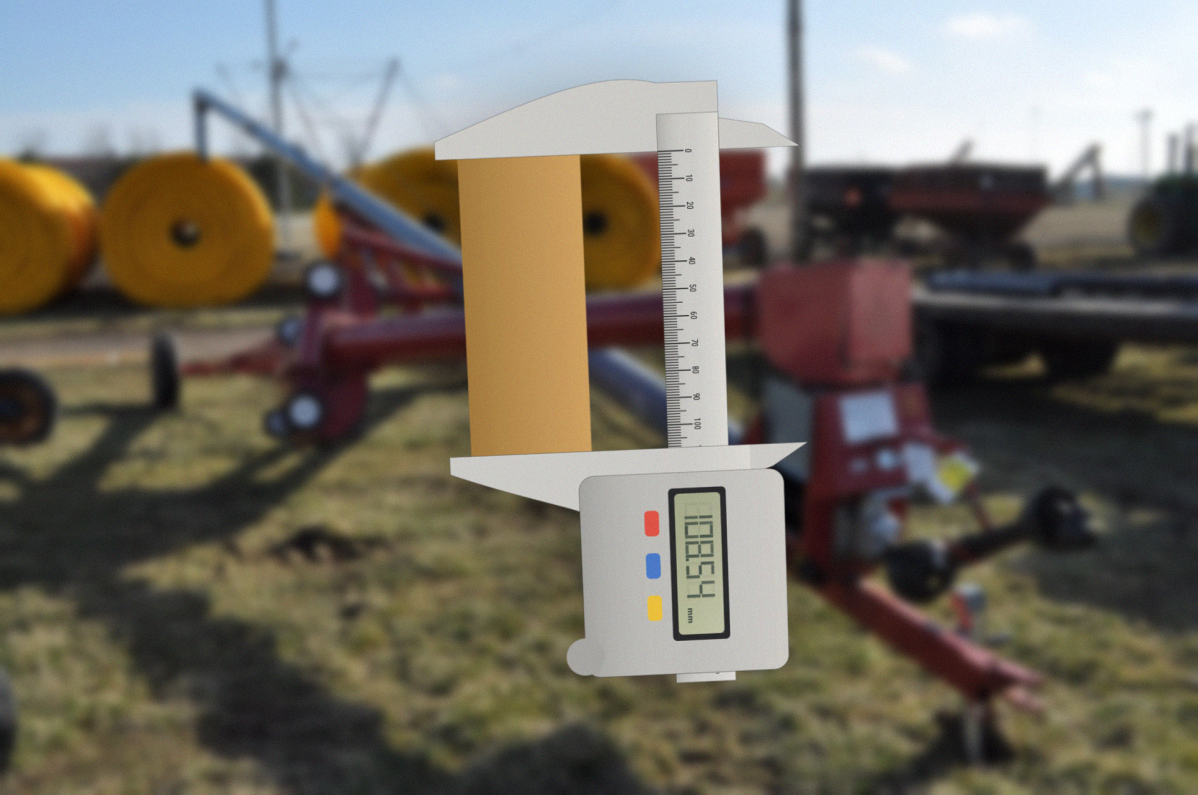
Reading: 108.54 mm
